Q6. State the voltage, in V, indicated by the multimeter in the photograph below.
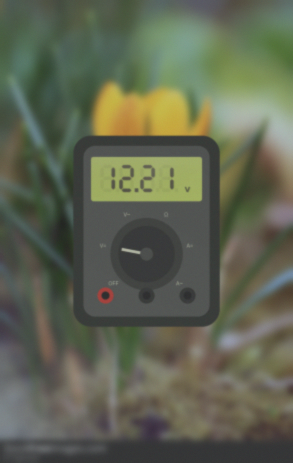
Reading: 12.21 V
